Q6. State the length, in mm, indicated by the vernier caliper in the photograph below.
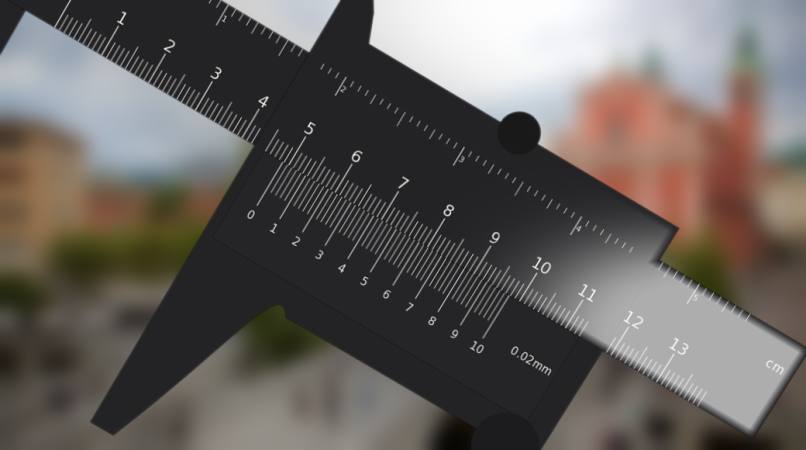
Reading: 48.8 mm
